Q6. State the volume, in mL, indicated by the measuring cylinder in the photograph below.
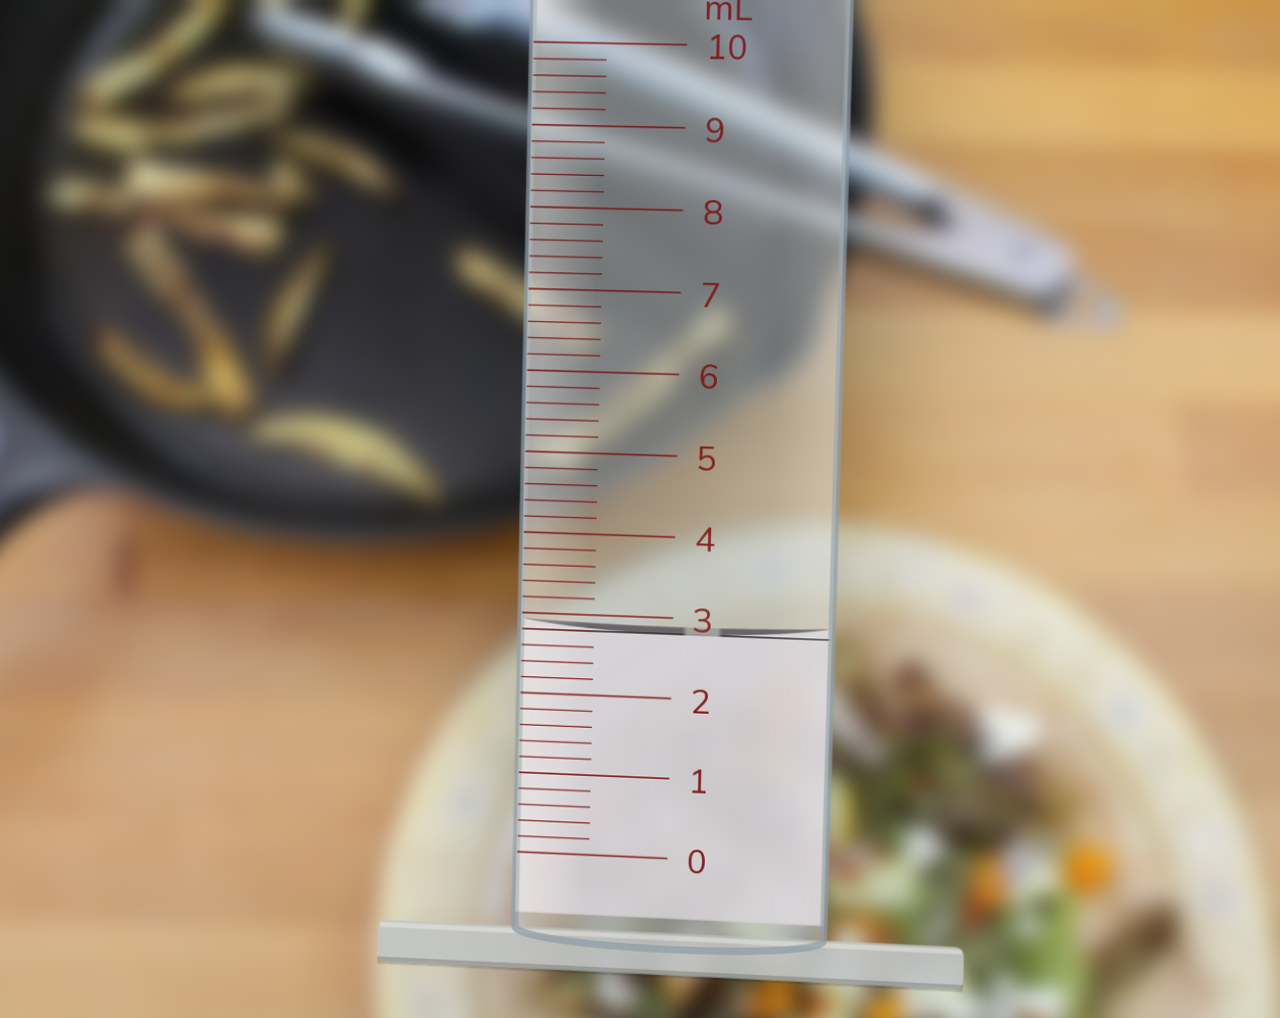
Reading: 2.8 mL
